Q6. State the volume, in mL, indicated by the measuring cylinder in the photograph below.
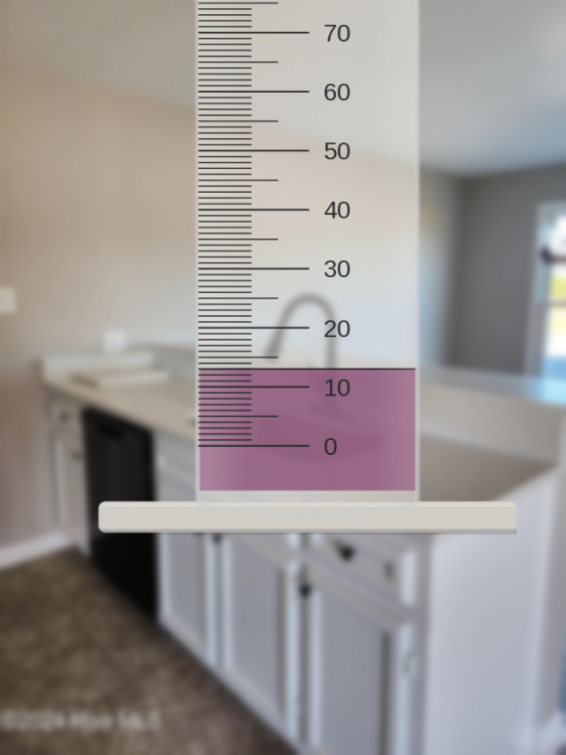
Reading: 13 mL
